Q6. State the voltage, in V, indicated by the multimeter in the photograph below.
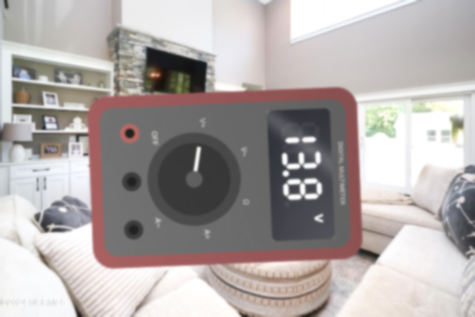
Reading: 13.8 V
